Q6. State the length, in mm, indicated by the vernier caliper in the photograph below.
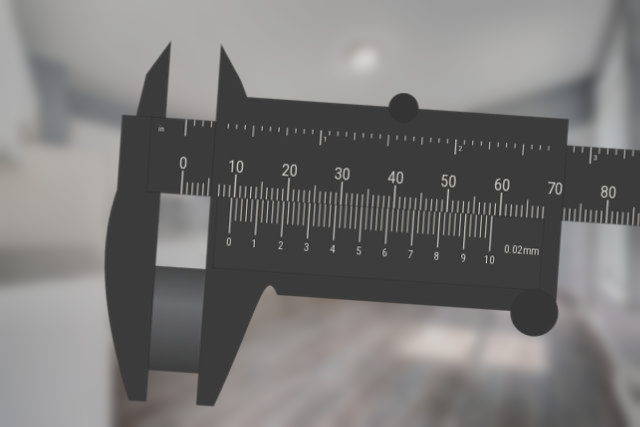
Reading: 9.5 mm
